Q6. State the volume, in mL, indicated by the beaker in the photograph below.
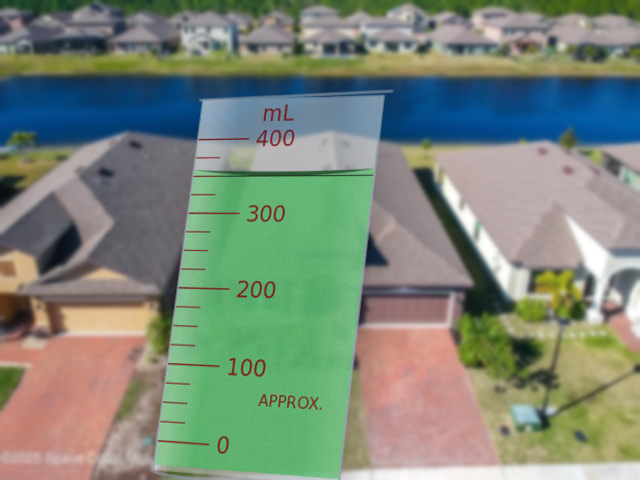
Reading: 350 mL
